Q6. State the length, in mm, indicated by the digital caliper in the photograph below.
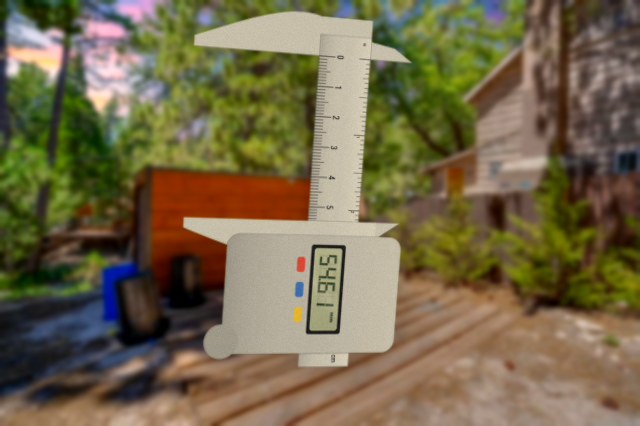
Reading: 54.61 mm
